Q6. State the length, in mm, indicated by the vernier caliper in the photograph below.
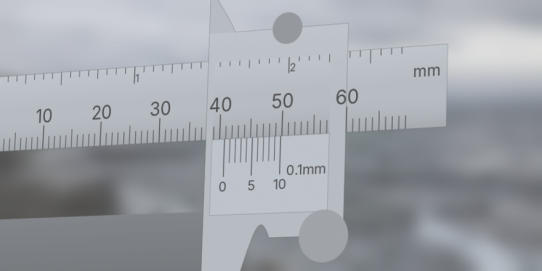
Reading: 40.8 mm
